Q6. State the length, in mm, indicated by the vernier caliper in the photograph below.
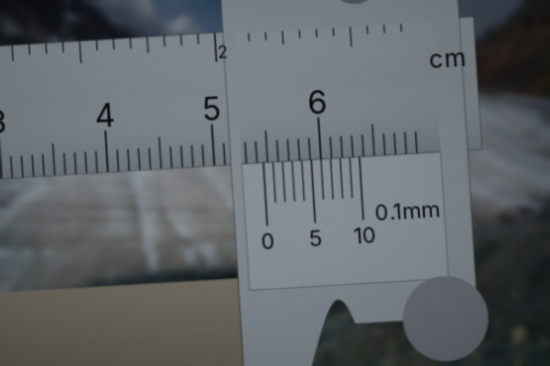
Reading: 54.6 mm
